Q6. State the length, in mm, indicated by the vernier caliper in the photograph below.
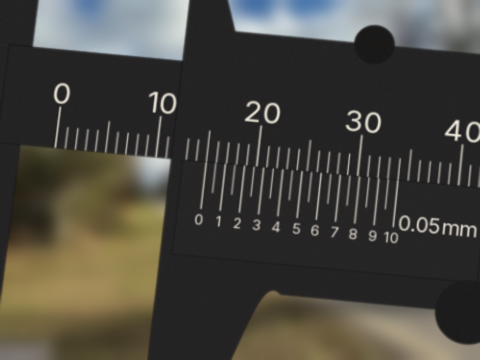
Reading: 15.0 mm
